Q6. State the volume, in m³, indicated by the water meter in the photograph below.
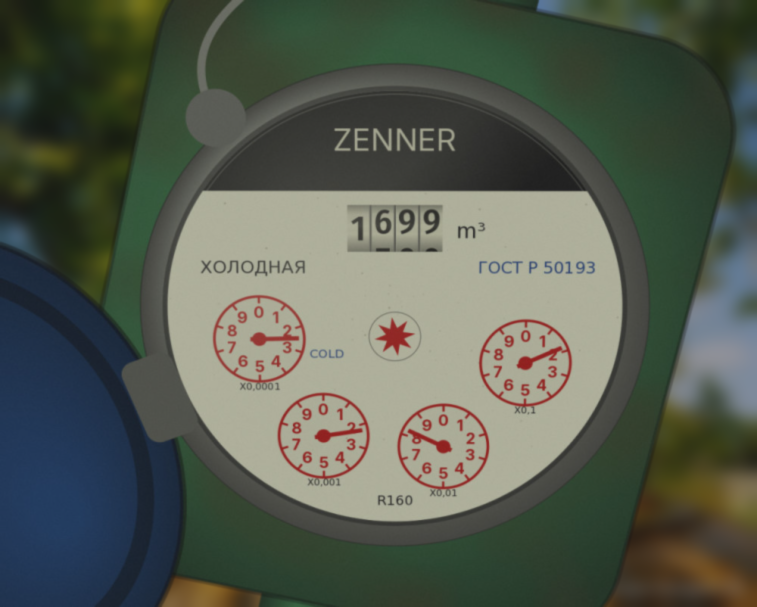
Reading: 1699.1822 m³
